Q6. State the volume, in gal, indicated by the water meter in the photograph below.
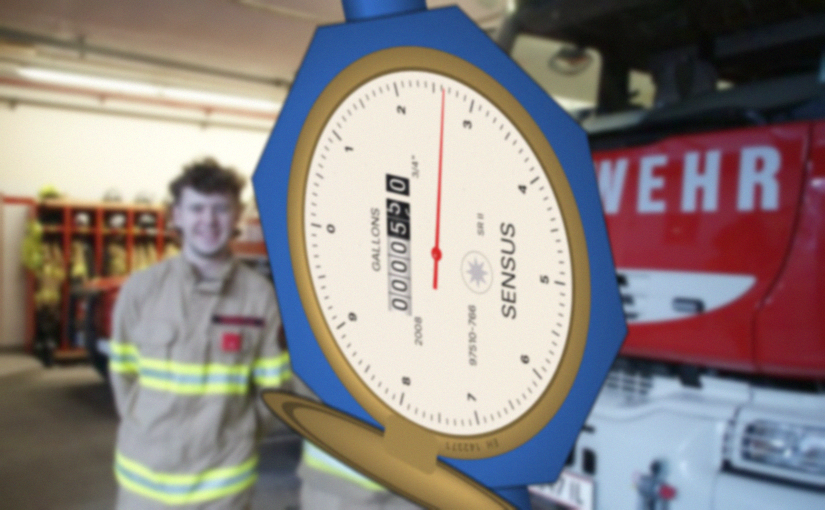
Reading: 552.6 gal
